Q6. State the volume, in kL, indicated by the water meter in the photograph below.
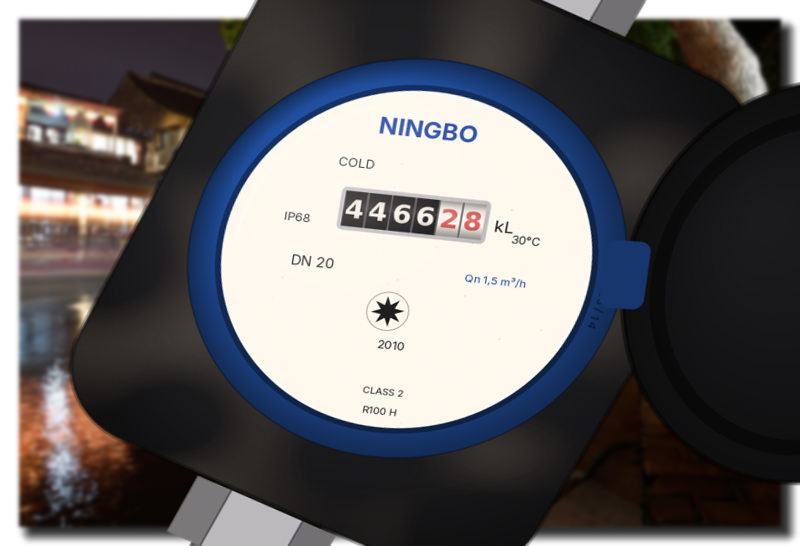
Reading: 4466.28 kL
